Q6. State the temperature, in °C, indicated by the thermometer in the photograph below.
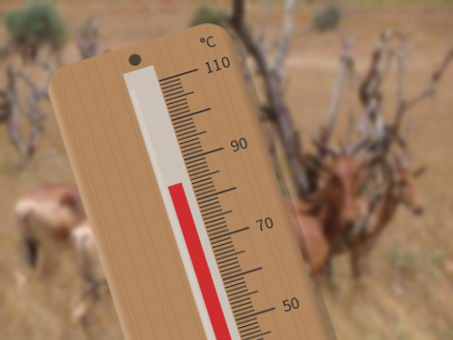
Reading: 85 °C
